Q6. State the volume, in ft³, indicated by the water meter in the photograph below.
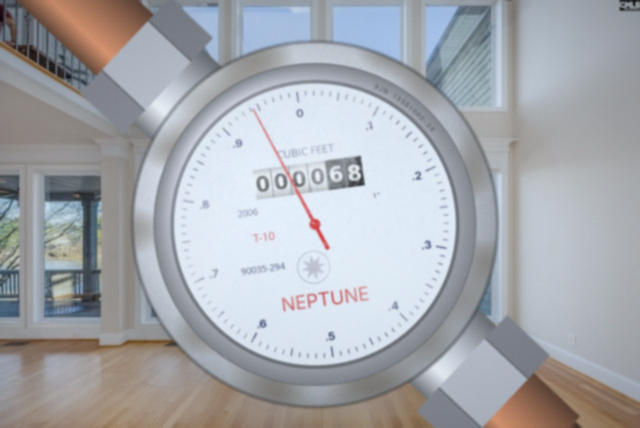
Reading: 67.94 ft³
